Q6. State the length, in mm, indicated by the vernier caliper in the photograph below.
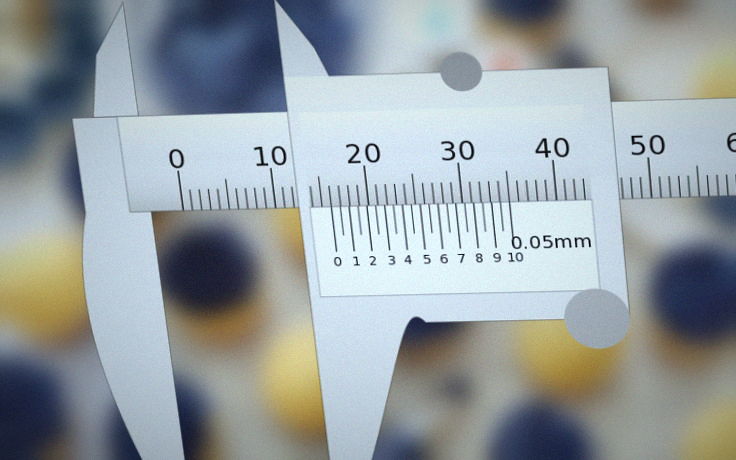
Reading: 16.0 mm
